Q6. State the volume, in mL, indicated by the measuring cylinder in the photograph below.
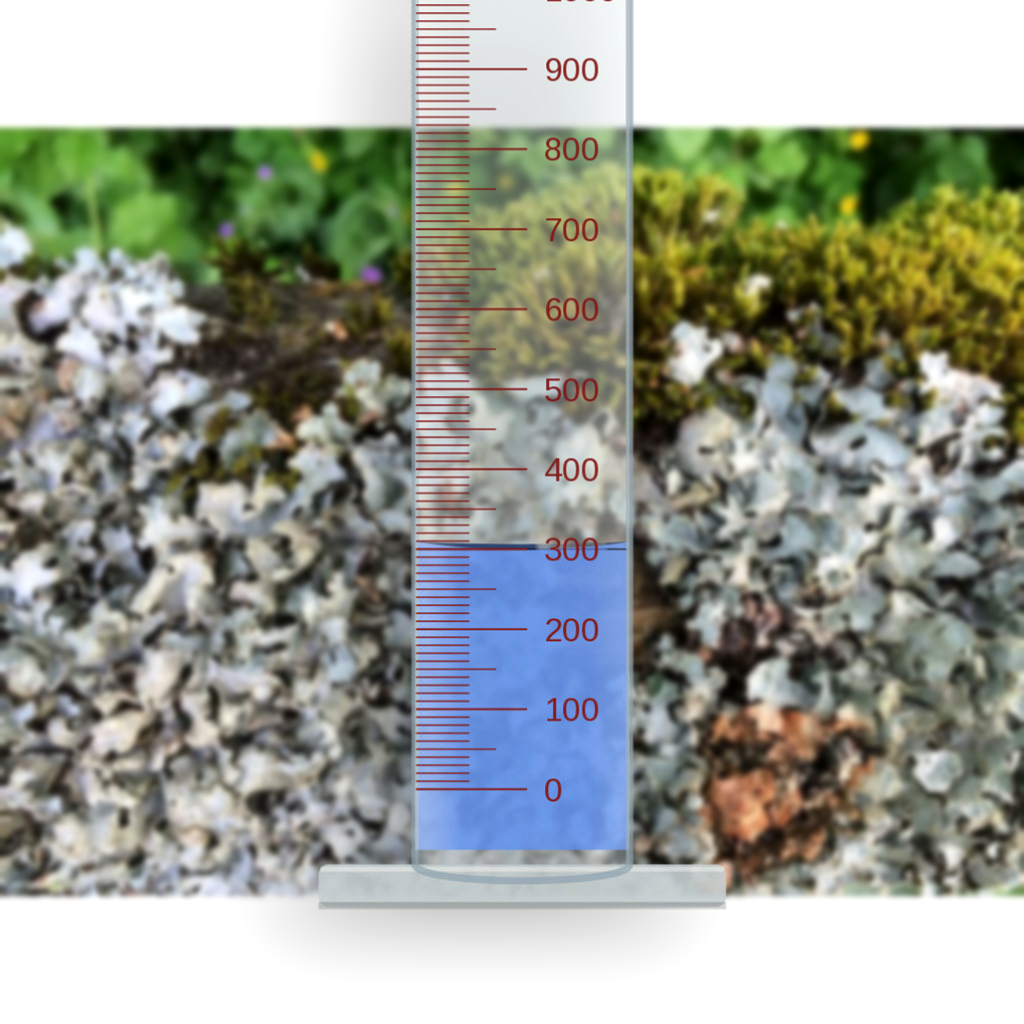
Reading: 300 mL
